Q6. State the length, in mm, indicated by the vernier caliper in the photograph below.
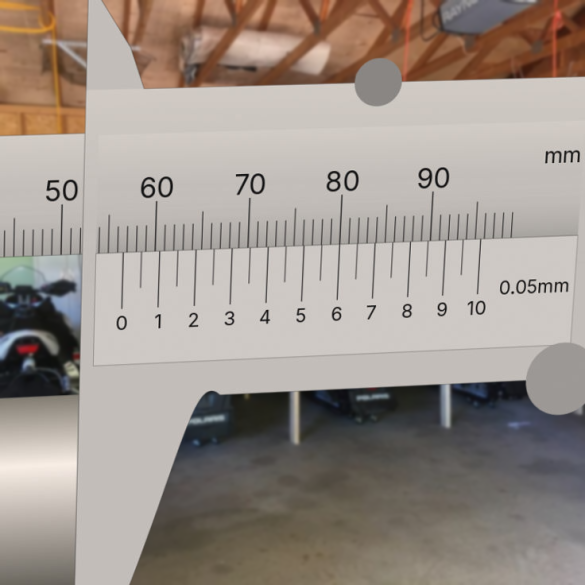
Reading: 56.6 mm
